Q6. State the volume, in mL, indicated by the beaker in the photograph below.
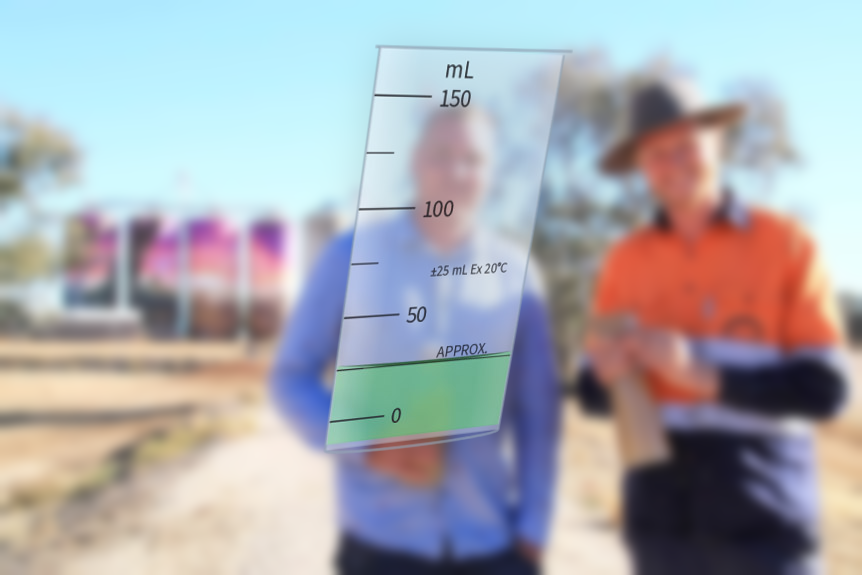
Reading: 25 mL
